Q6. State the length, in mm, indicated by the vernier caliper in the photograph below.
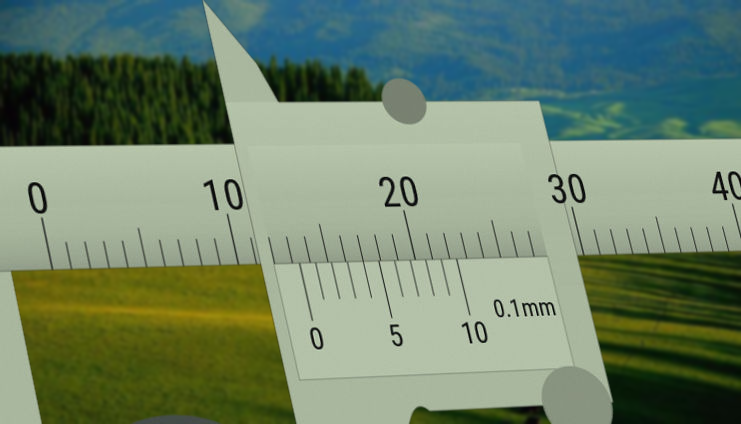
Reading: 13.4 mm
